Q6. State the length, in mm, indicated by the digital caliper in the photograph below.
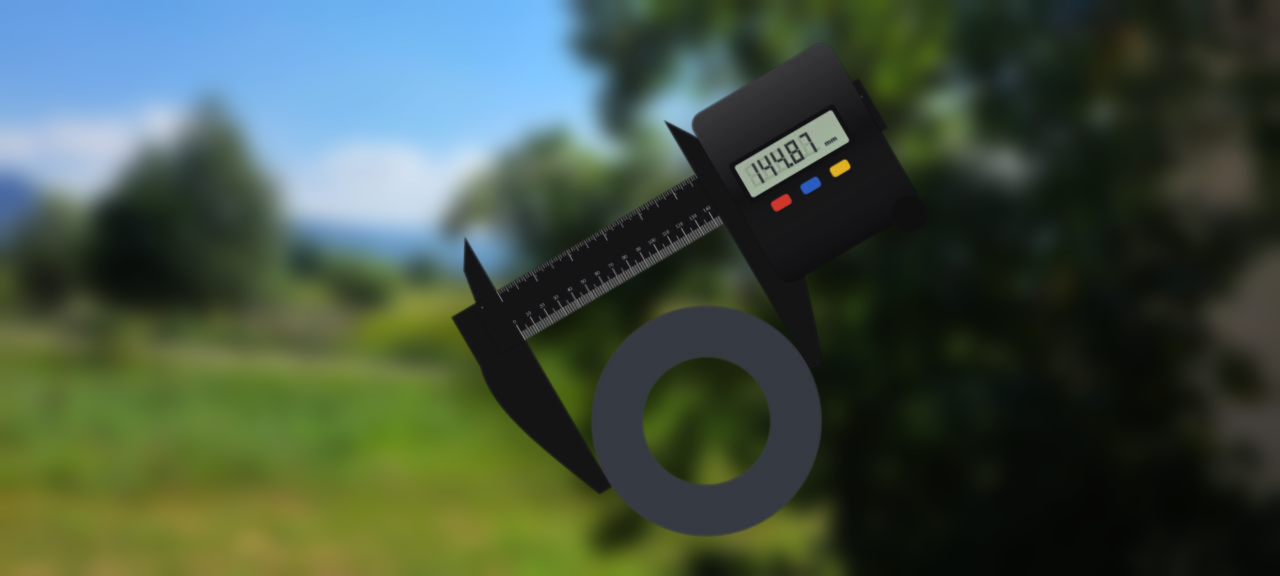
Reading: 144.87 mm
